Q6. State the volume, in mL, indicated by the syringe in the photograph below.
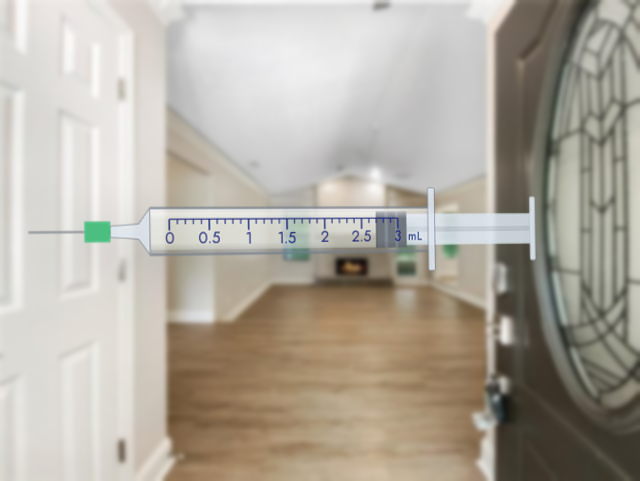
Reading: 2.7 mL
